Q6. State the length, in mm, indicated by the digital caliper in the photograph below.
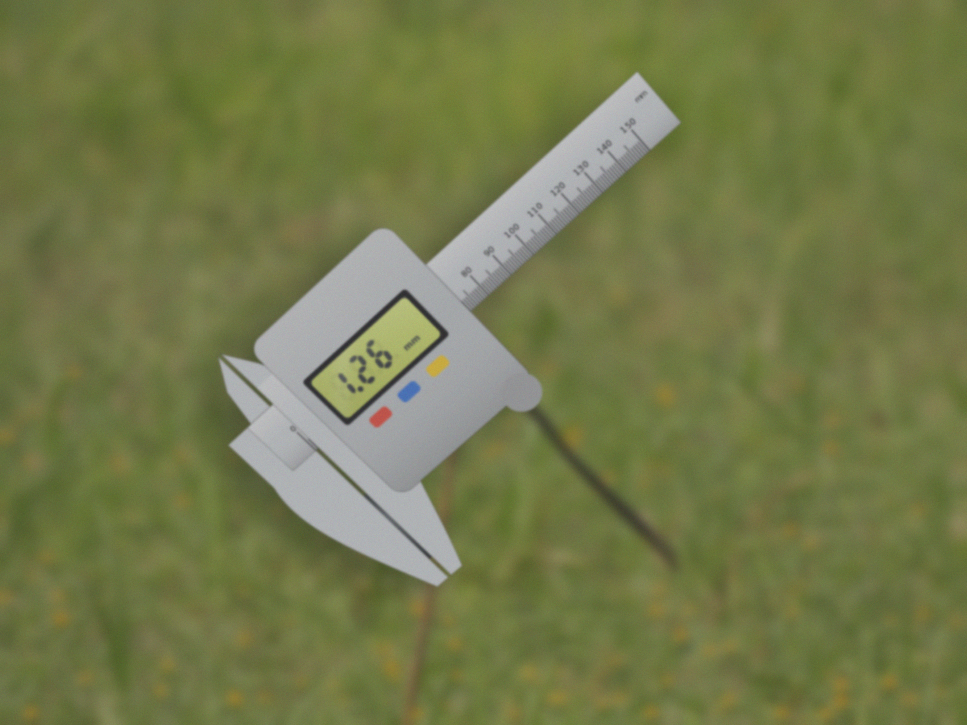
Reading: 1.26 mm
